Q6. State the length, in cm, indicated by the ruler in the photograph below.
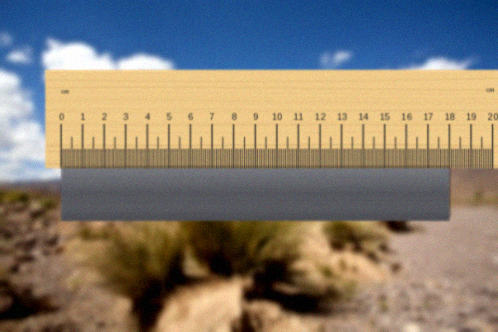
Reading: 18 cm
